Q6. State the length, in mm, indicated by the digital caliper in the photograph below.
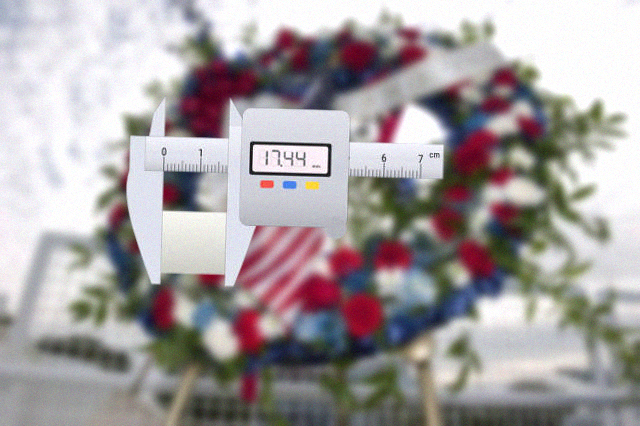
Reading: 17.44 mm
